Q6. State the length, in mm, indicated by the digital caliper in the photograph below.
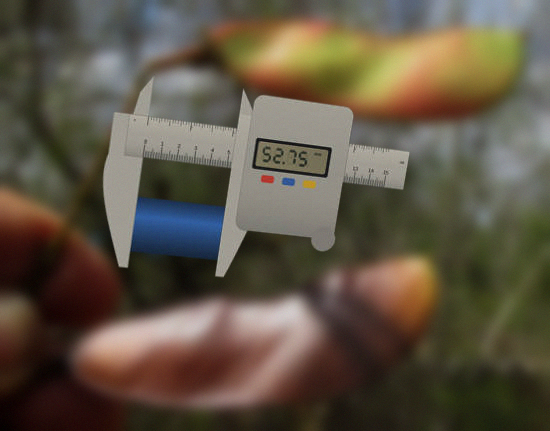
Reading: 52.75 mm
